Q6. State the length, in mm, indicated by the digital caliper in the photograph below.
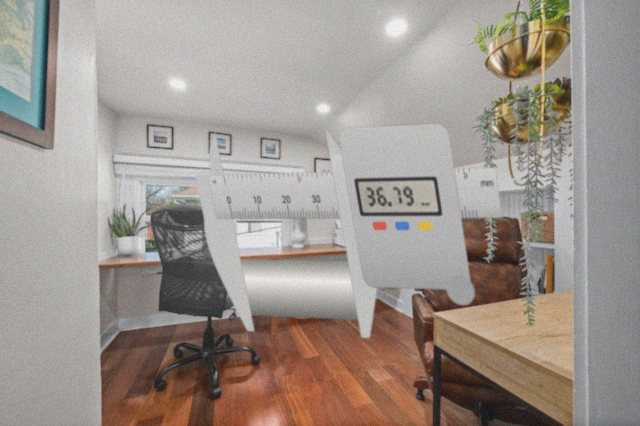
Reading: 36.79 mm
